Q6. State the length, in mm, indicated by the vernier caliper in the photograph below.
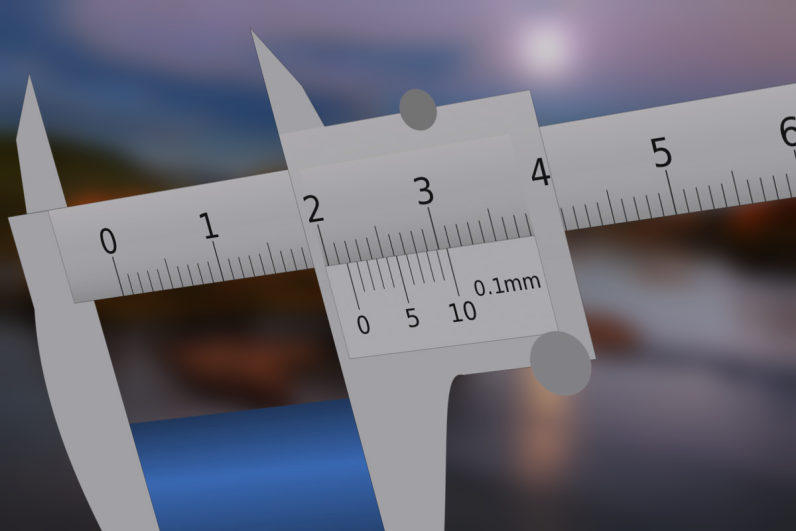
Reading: 21.7 mm
